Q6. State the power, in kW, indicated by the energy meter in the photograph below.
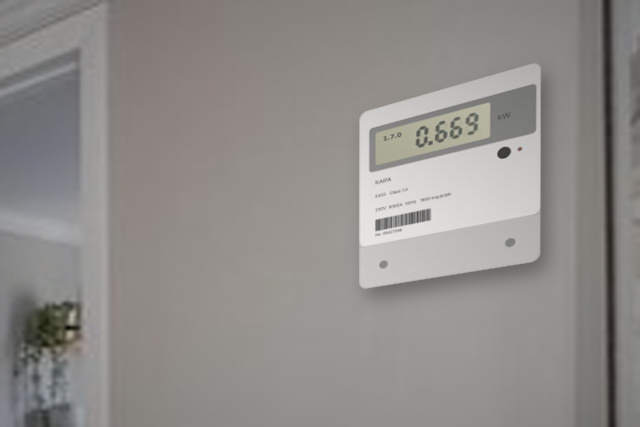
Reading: 0.669 kW
